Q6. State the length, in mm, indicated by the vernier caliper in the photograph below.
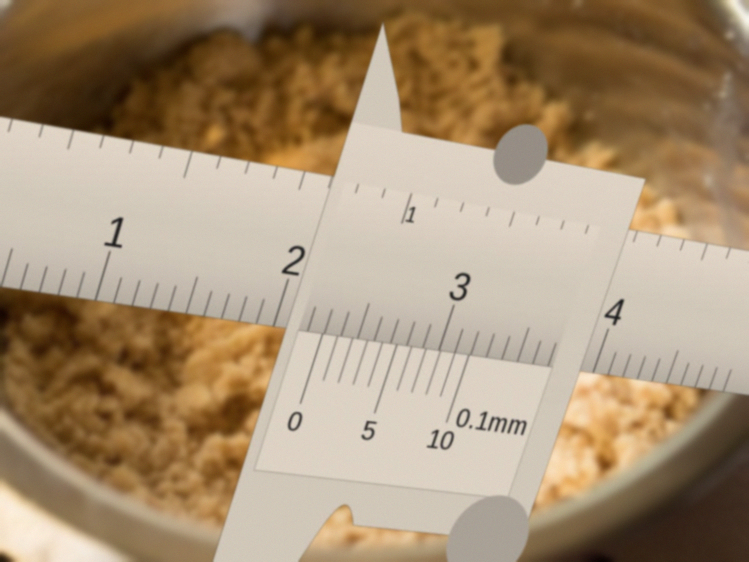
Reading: 22.9 mm
